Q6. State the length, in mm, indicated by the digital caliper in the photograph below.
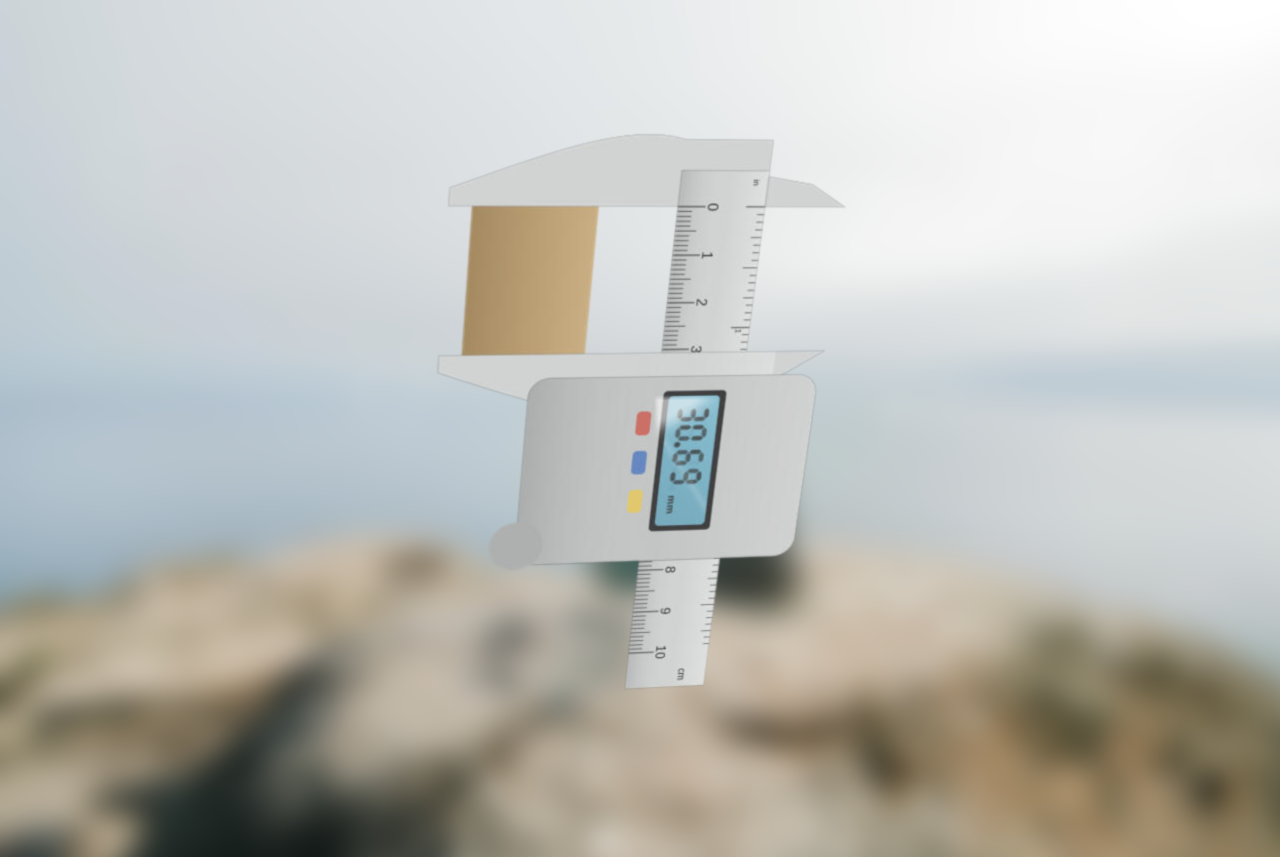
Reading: 30.69 mm
